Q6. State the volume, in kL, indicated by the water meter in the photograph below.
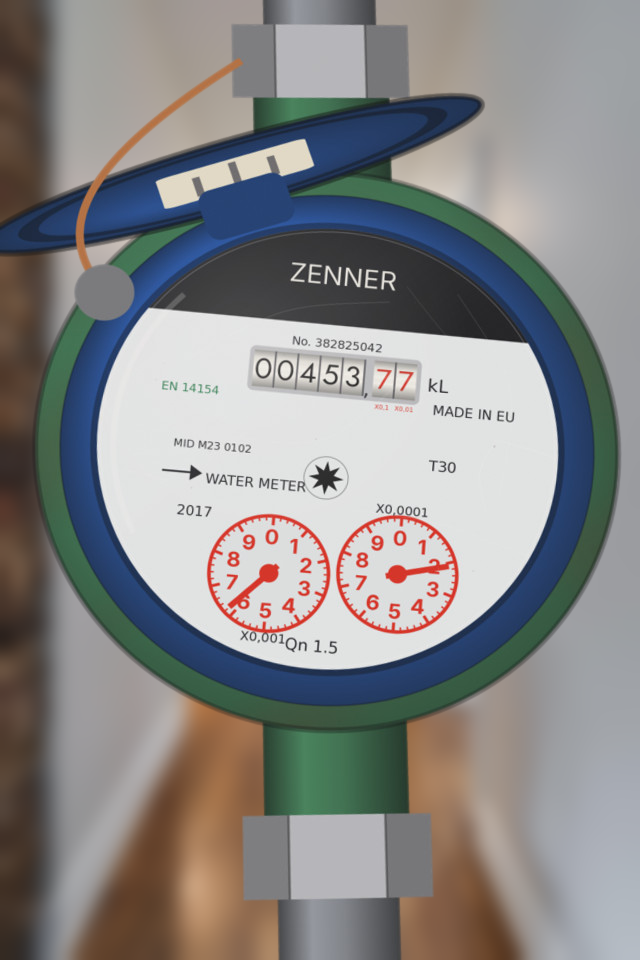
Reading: 453.7762 kL
